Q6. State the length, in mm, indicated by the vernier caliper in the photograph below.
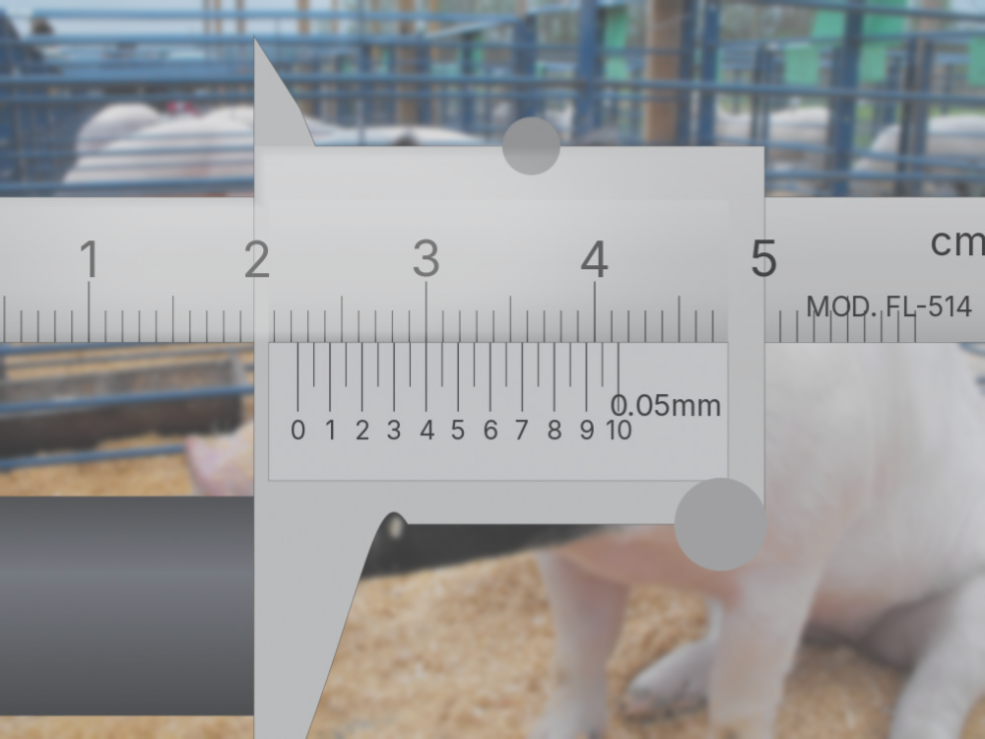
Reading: 22.4 mm
